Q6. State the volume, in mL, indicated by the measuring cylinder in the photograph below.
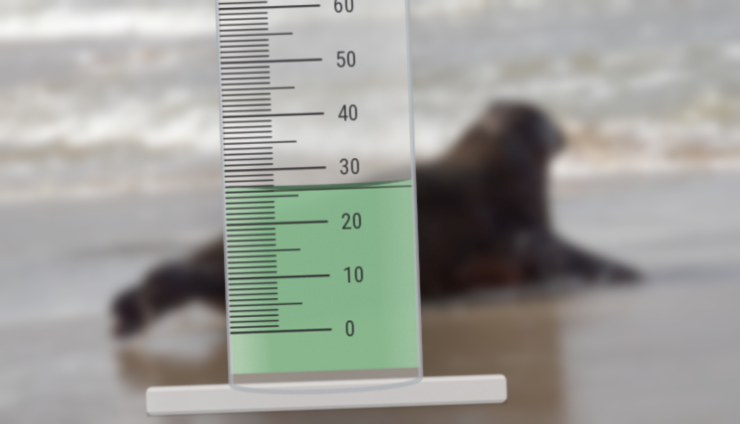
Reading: 26 mL
